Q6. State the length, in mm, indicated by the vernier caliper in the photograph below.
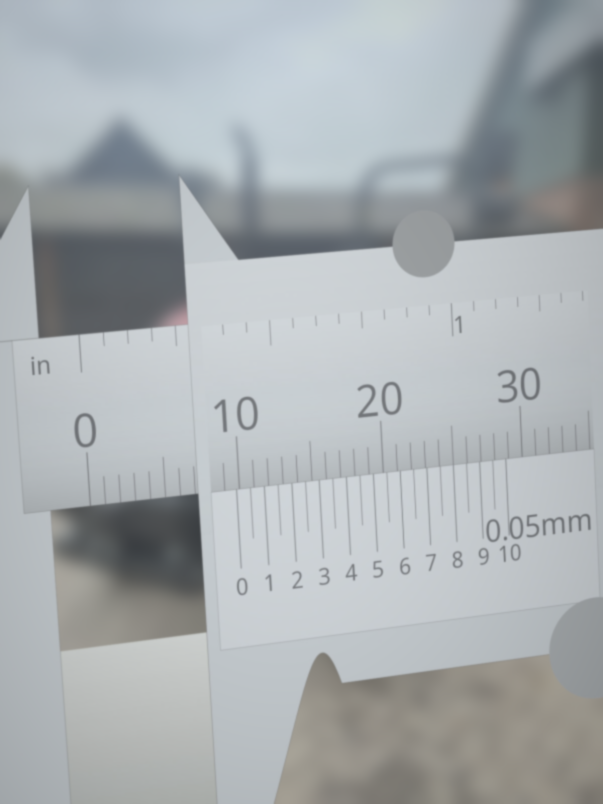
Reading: 9.8 mm
